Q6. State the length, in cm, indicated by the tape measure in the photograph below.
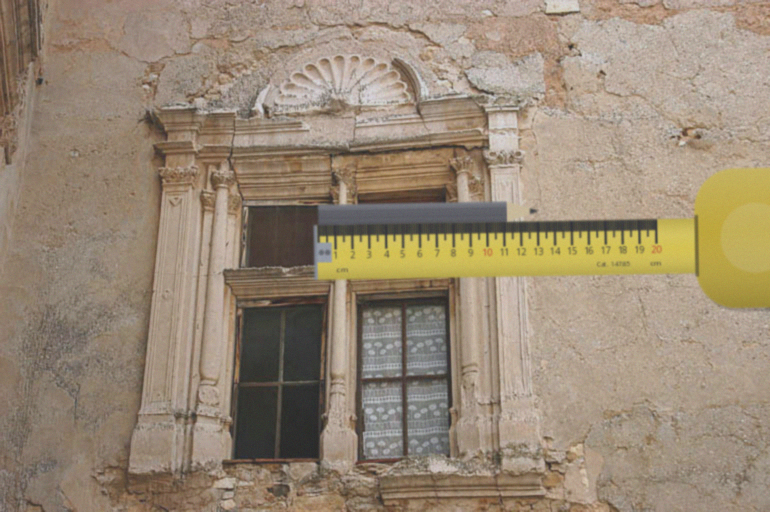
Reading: 13 cm
